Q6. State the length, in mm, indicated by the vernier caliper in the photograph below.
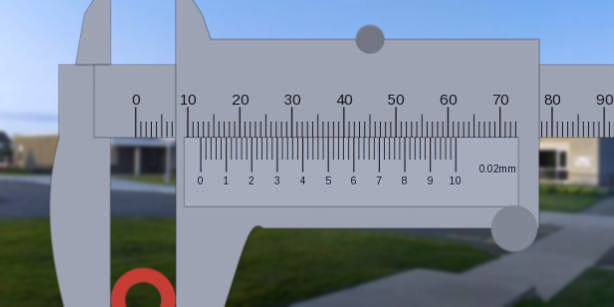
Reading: 12.5 mm
